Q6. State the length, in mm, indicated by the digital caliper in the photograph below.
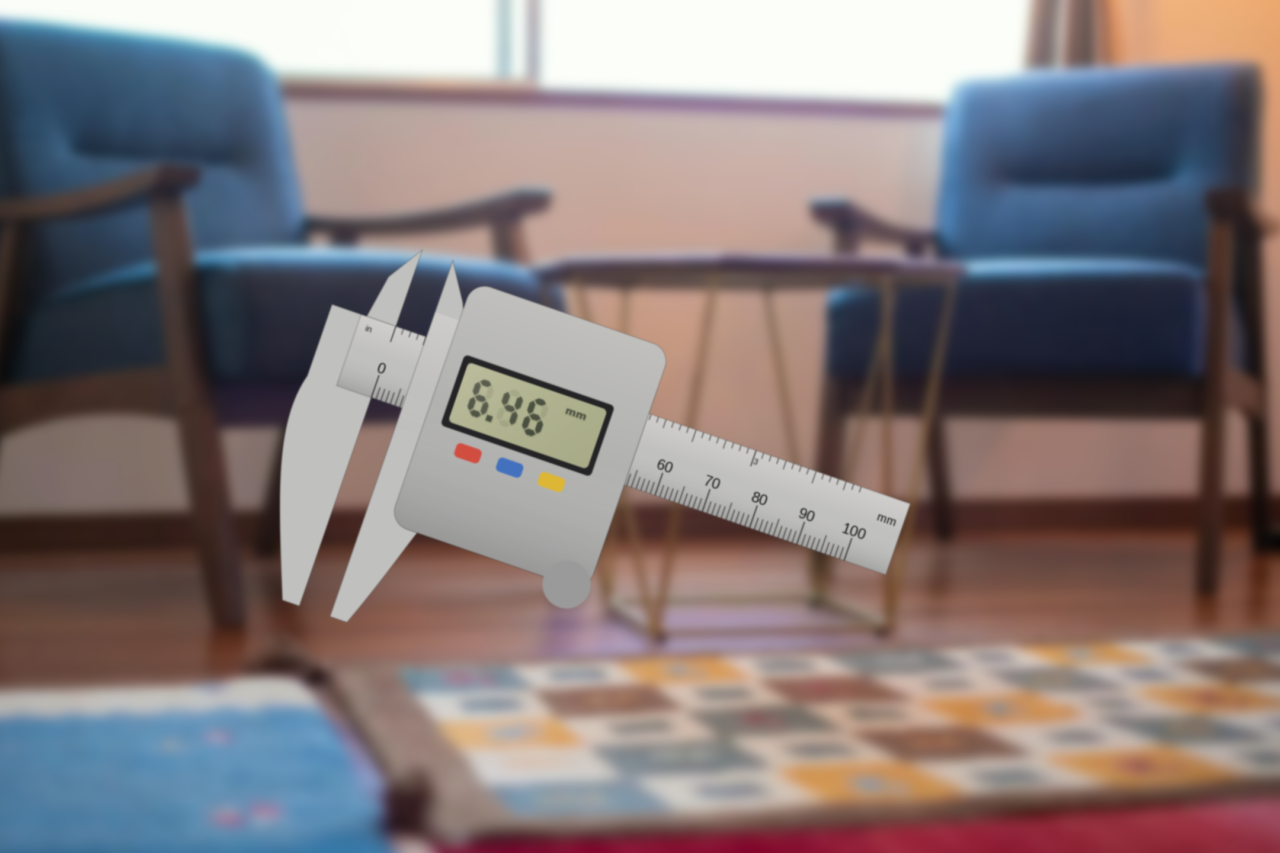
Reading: 6.46 mm
